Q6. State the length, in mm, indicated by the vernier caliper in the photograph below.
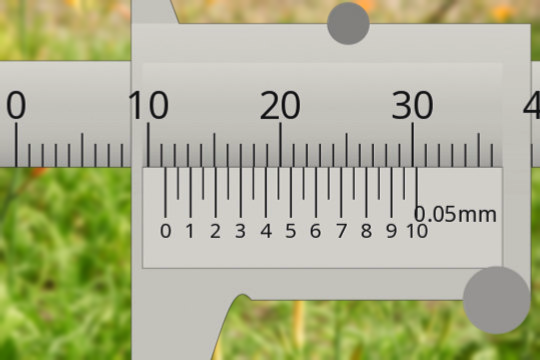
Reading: 11.3 mm
